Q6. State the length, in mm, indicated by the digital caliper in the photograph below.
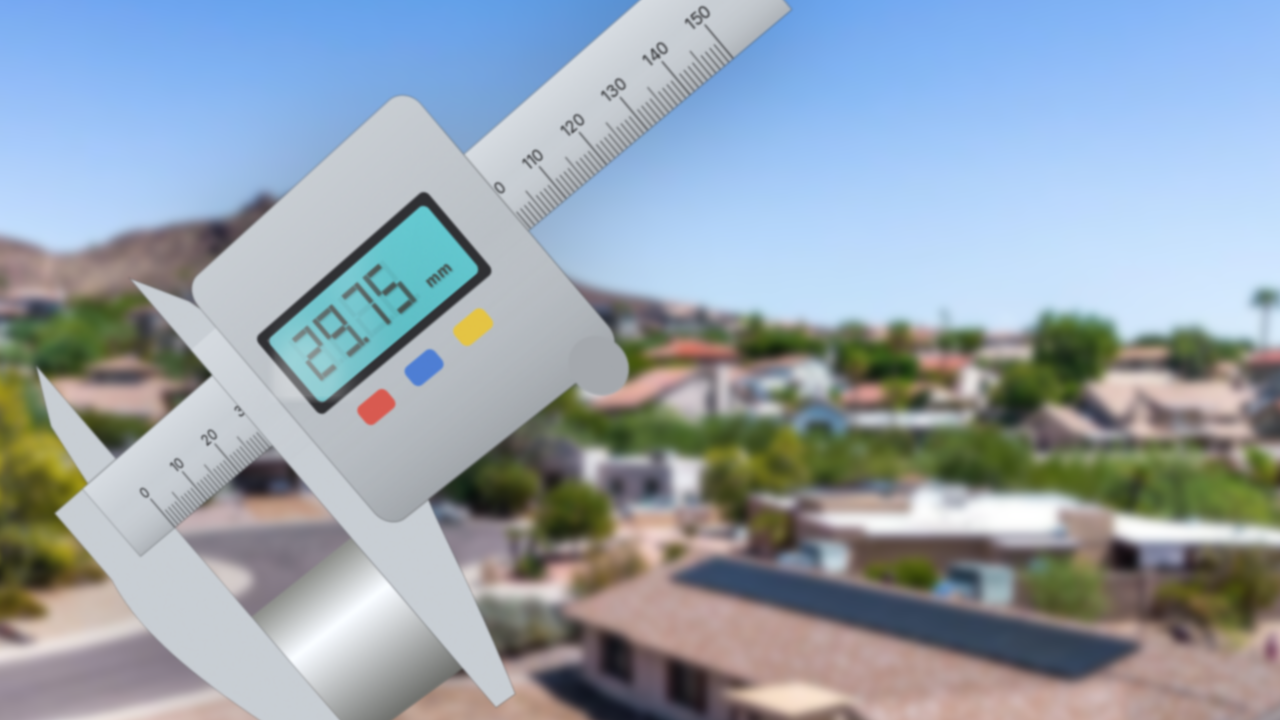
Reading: 29.75 mm
